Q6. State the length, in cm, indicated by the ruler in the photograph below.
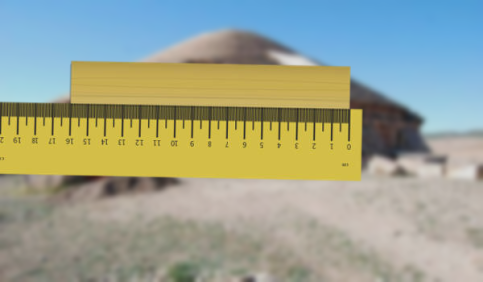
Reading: 16 cm
